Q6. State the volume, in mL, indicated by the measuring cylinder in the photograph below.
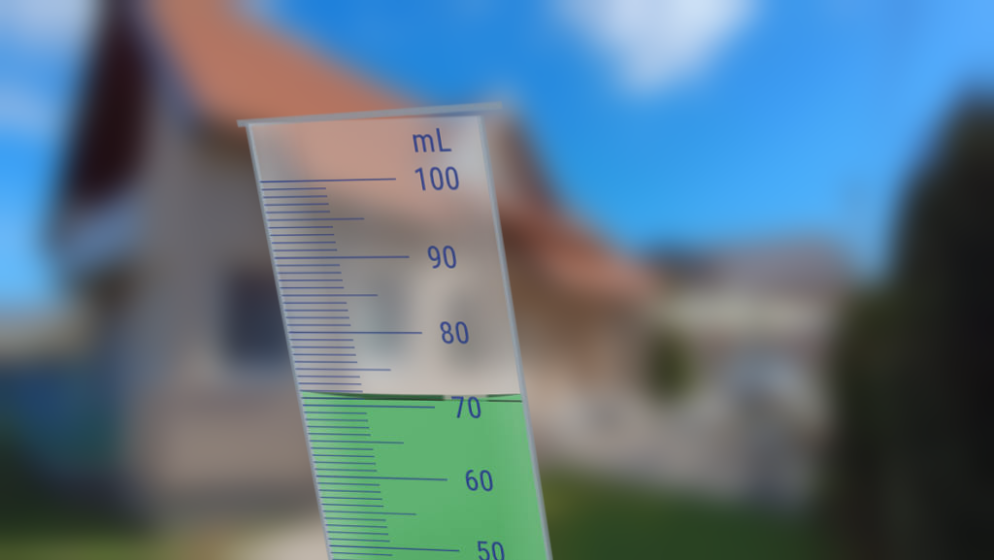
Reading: 71 mL
